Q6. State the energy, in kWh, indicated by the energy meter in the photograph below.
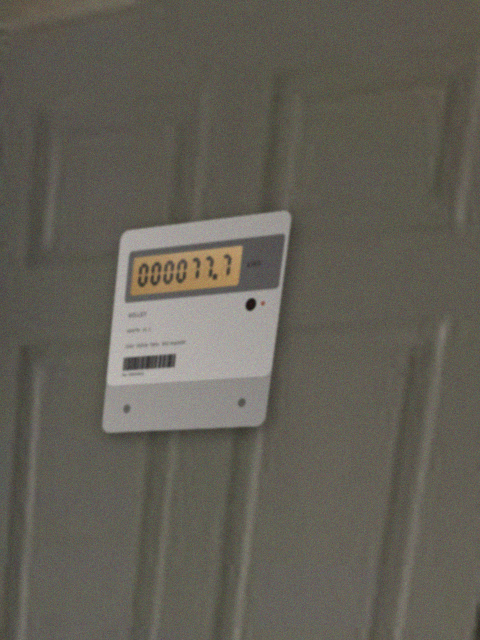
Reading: 77.7 kWh
